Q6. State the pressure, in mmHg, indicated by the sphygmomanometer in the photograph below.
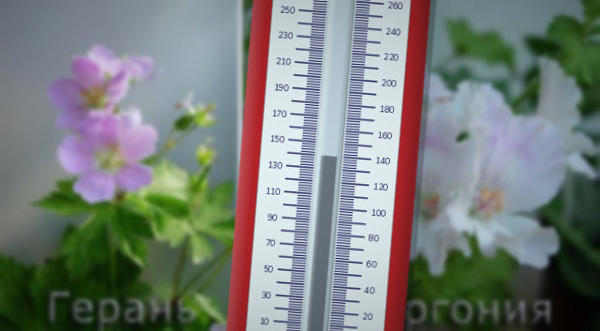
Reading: 140 mmHg
